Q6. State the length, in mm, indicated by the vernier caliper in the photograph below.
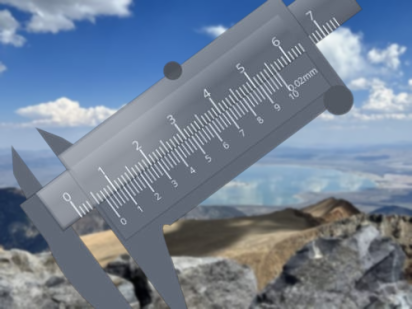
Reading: 7.0 mm
